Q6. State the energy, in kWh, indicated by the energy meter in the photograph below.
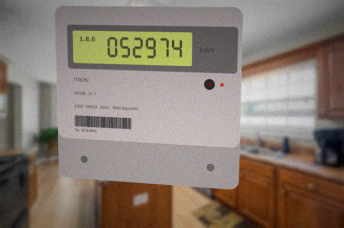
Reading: 52974 kWh
